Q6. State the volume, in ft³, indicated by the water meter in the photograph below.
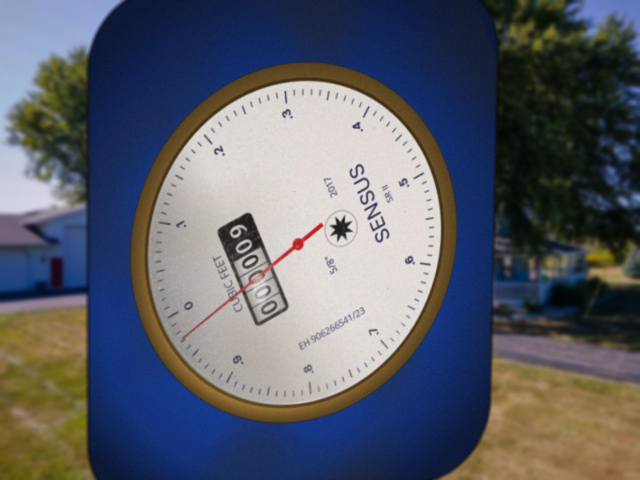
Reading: 8.97 ft³
